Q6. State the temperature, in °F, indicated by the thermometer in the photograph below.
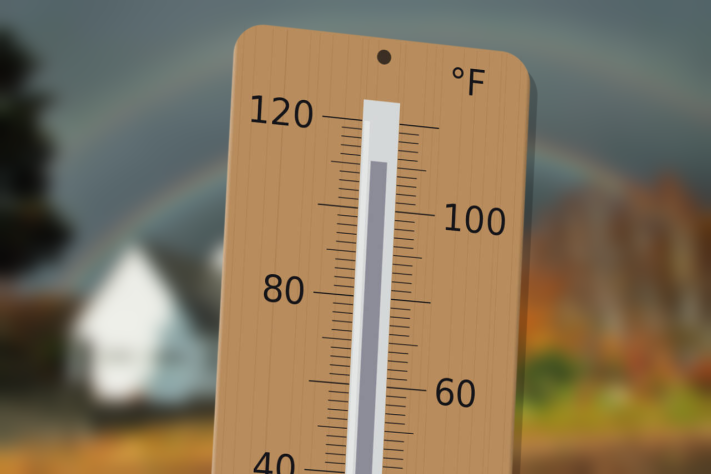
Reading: 111 °F
